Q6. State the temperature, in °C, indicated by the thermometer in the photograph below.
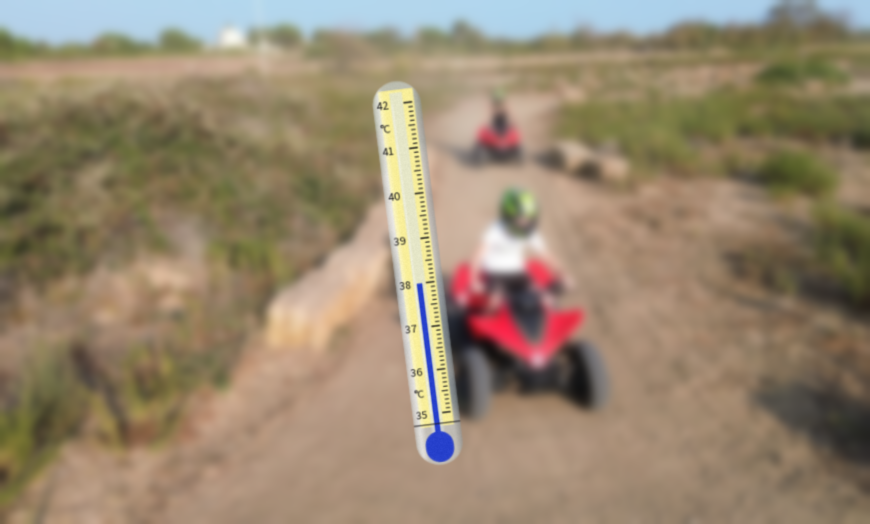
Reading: 38 °C
